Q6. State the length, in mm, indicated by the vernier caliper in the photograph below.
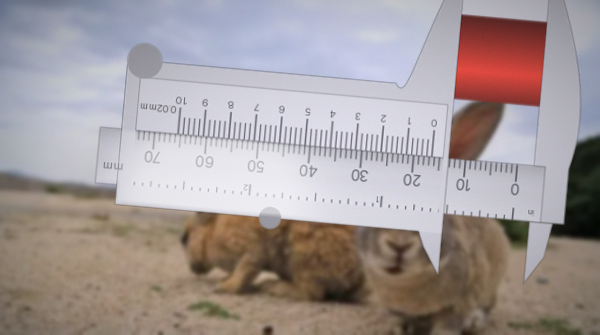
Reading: 16.5 mm
